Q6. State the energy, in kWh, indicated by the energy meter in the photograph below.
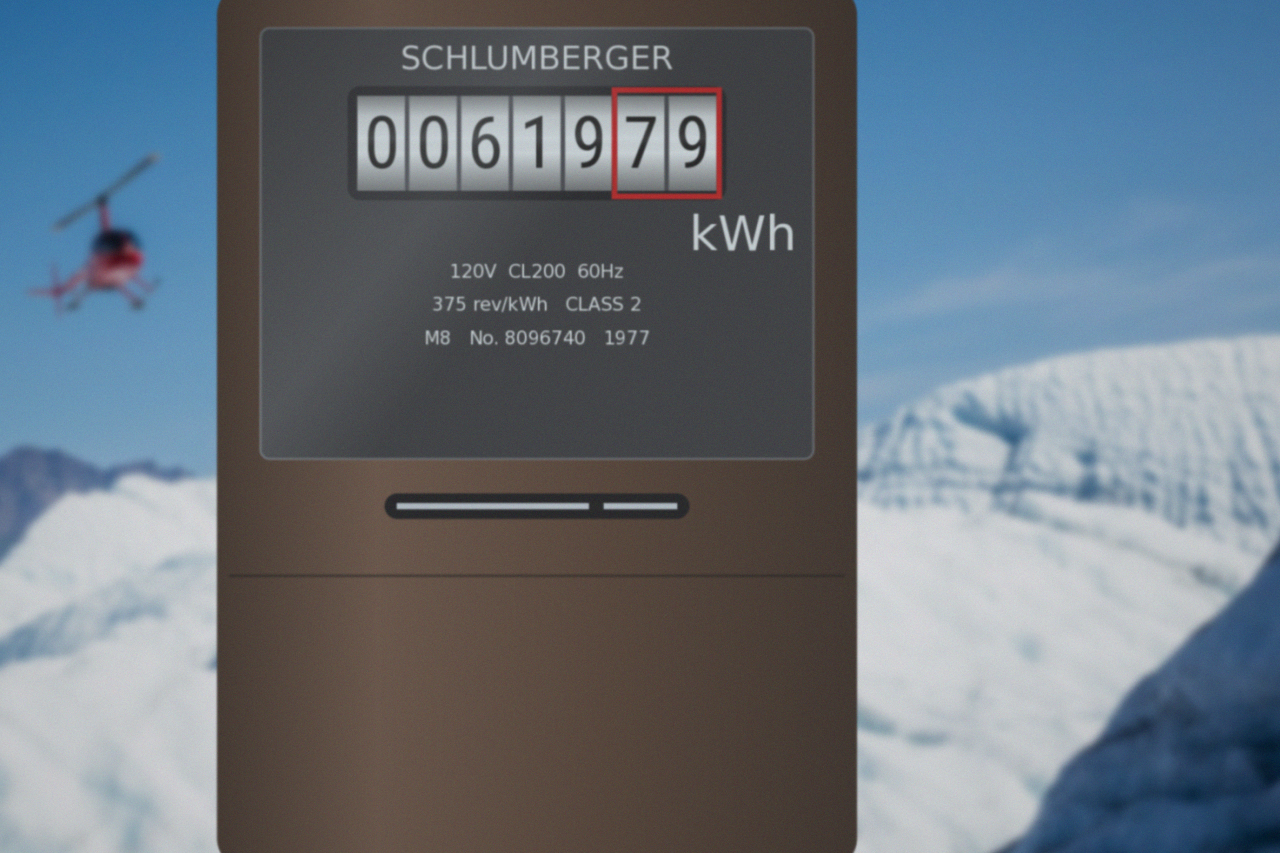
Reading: 619.79 kWh
